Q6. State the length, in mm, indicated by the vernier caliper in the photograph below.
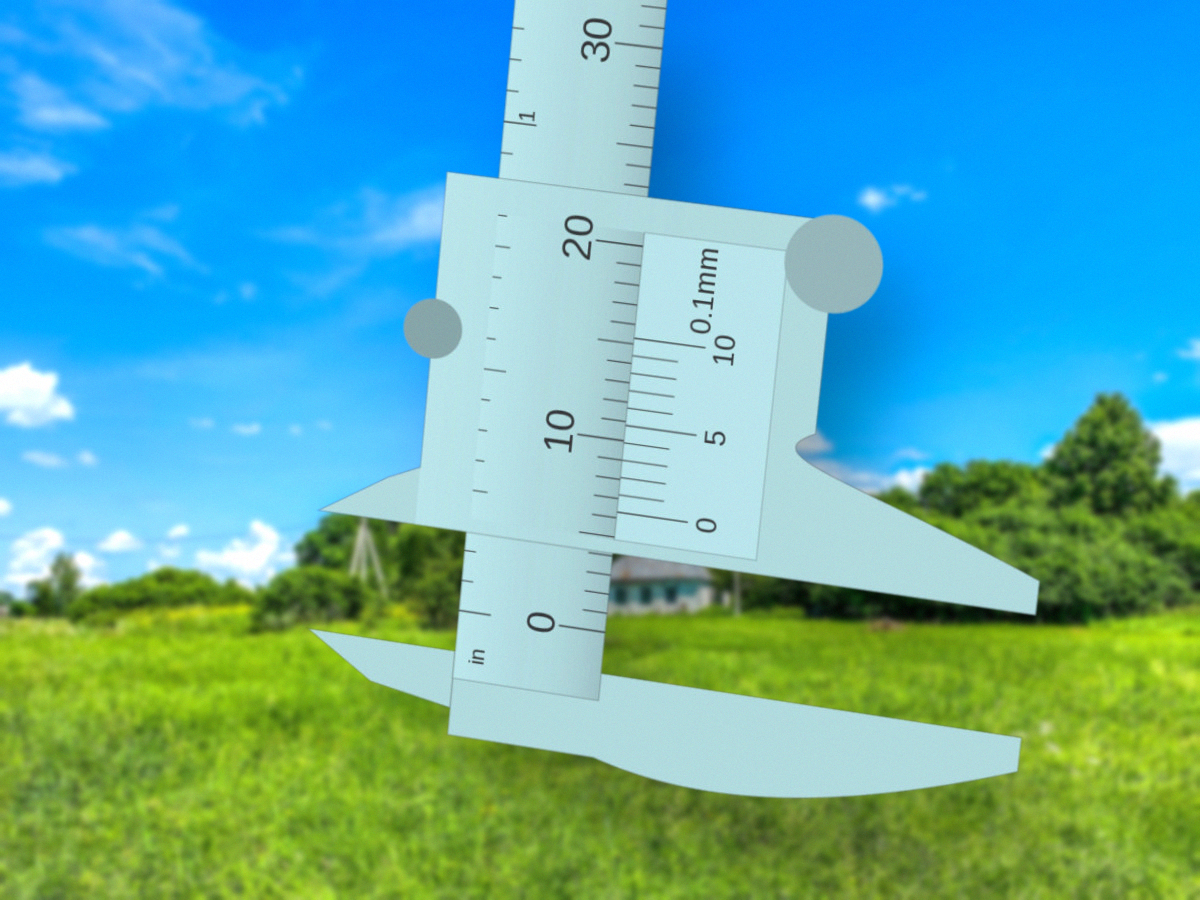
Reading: 6.3 mm
